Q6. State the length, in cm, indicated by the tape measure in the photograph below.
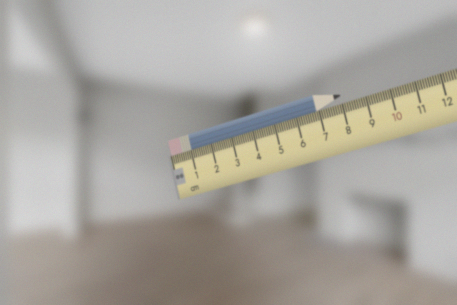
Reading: 8 cm
